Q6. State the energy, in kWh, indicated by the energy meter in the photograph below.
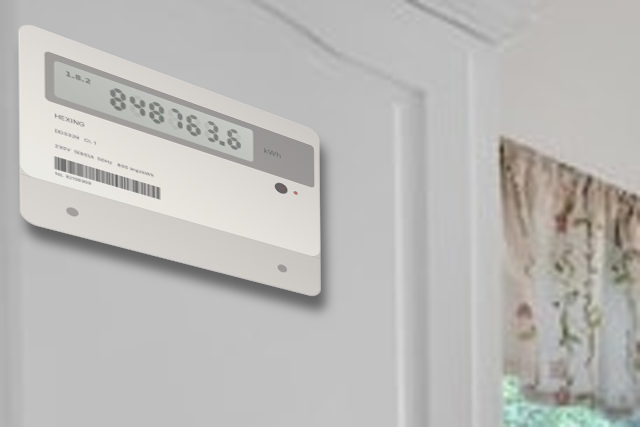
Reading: 848763.6 kWh
